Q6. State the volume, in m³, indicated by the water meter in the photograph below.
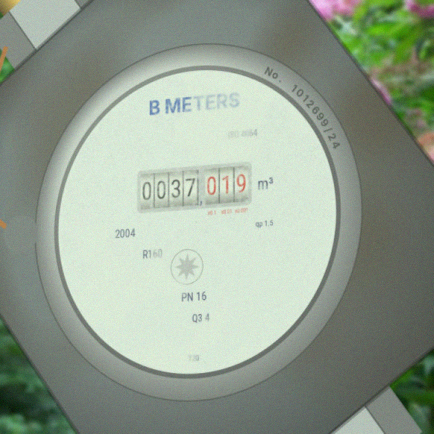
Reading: 37.019 m³
